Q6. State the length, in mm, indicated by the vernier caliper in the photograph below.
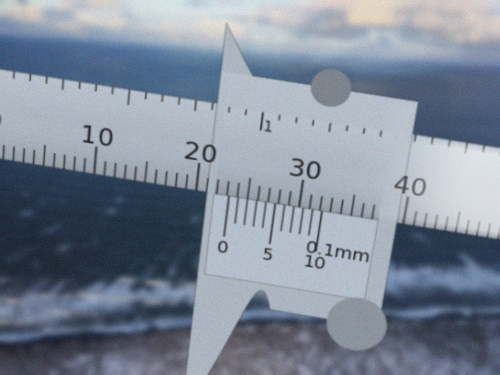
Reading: 23.2 mm
